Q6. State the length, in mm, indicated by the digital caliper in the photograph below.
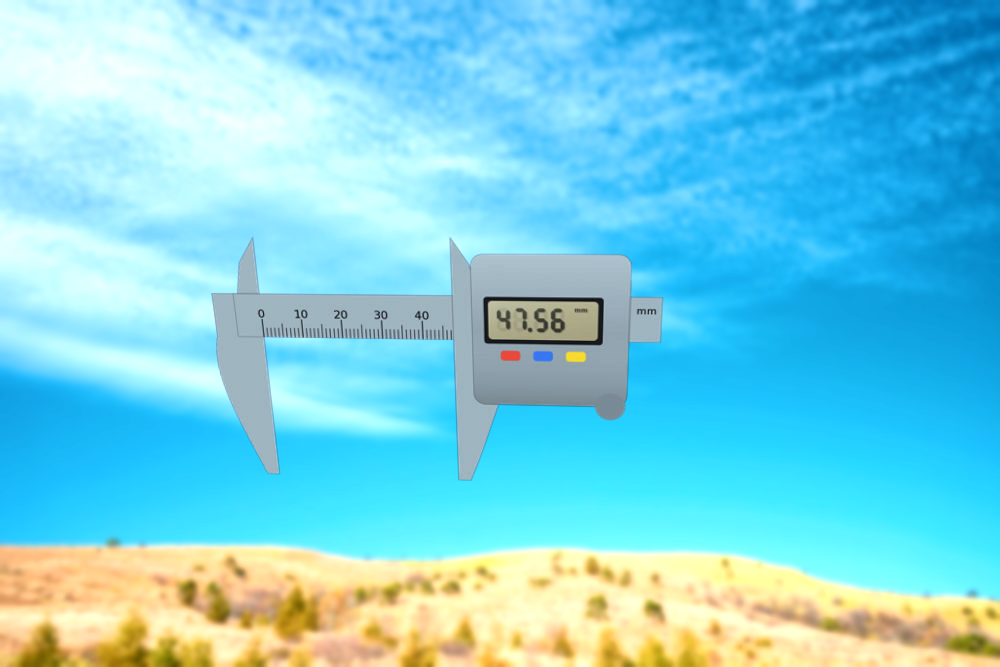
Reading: 47.56 mm
